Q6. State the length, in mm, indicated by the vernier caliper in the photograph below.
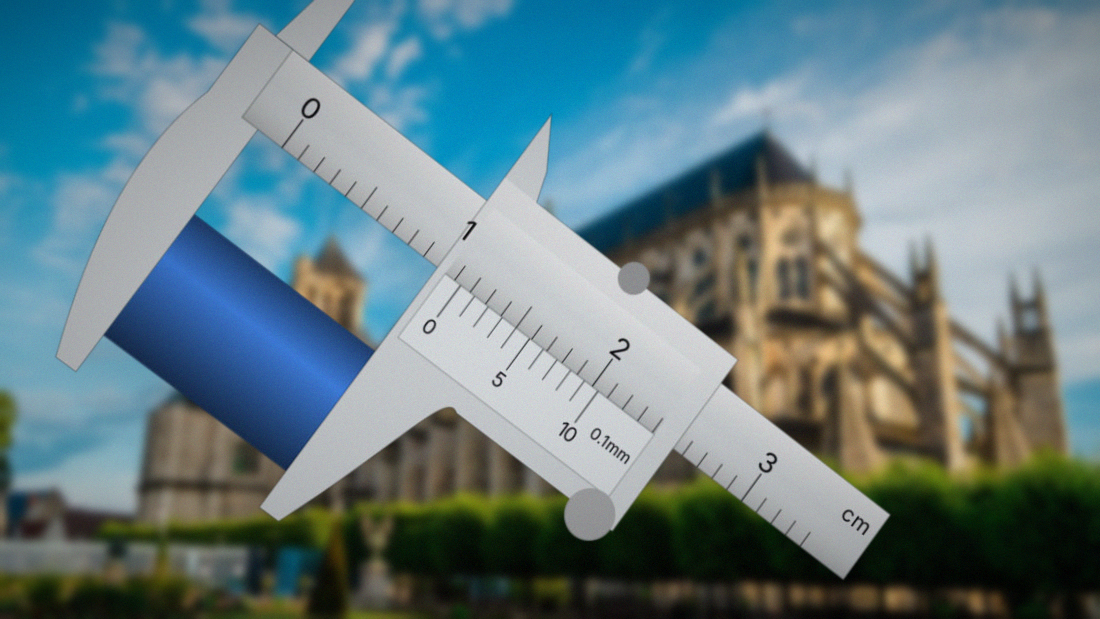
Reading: 11.4 mm
